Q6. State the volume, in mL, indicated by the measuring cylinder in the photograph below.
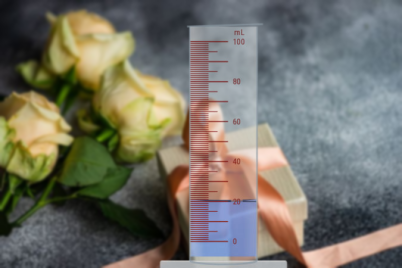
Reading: 20 mL
